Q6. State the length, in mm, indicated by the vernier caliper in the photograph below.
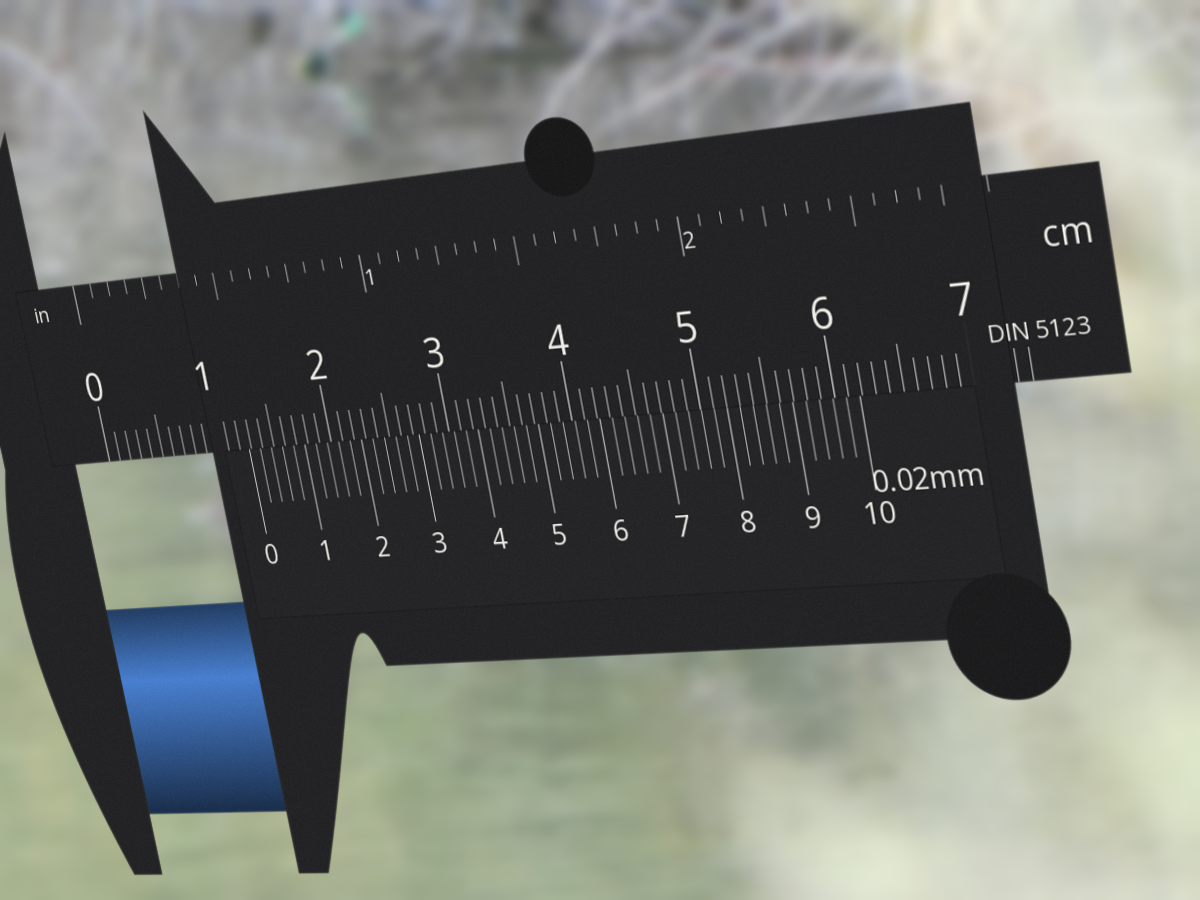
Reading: 12.8 mm
